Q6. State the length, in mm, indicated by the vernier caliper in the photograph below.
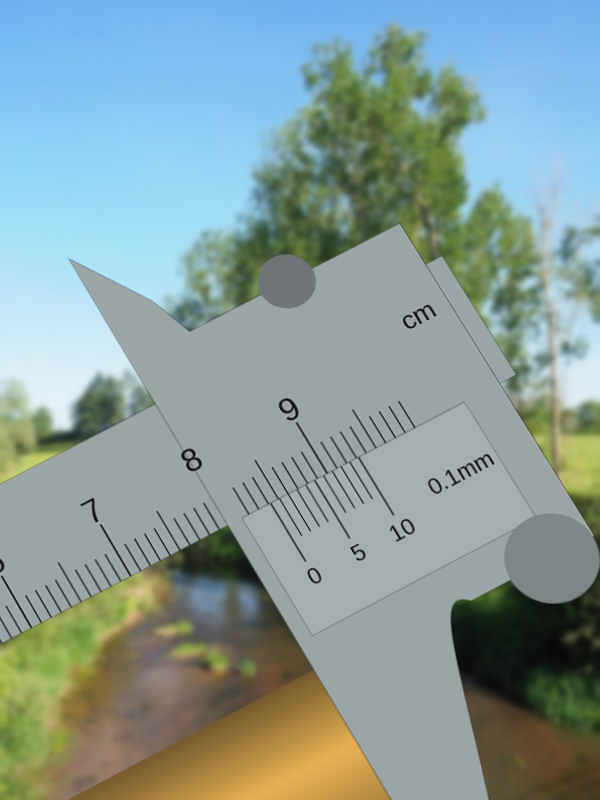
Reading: 84.2 mm
